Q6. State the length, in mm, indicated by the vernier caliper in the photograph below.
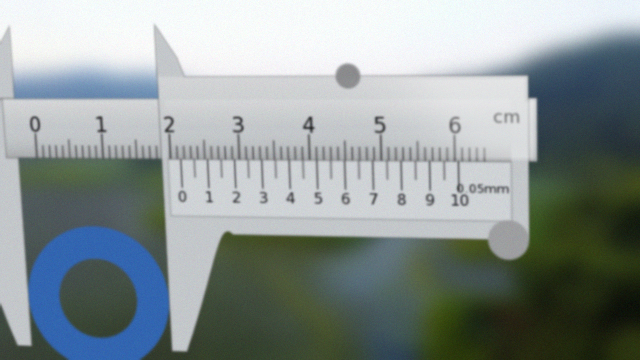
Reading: 21.5 mm
